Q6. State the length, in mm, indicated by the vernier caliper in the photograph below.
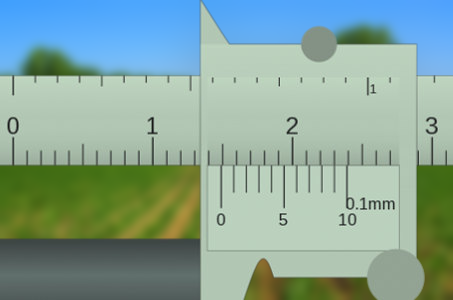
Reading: 14.9 mm
